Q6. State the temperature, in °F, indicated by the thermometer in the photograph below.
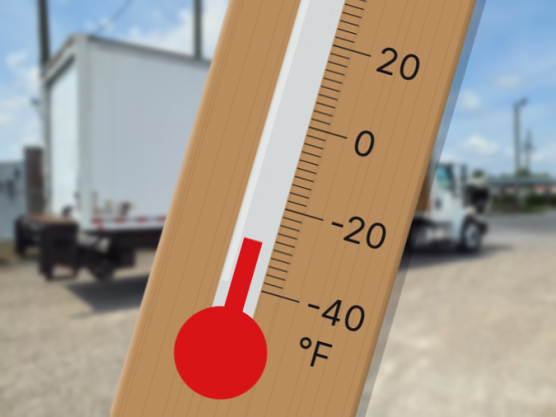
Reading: -29 °F
